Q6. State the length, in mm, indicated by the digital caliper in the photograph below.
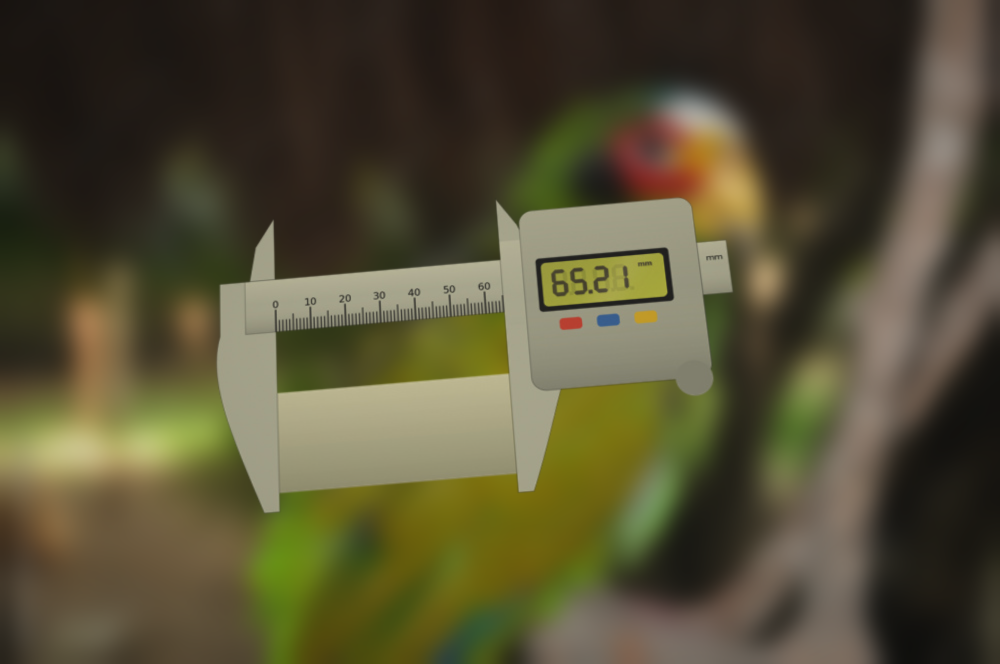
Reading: 65.21 mm
